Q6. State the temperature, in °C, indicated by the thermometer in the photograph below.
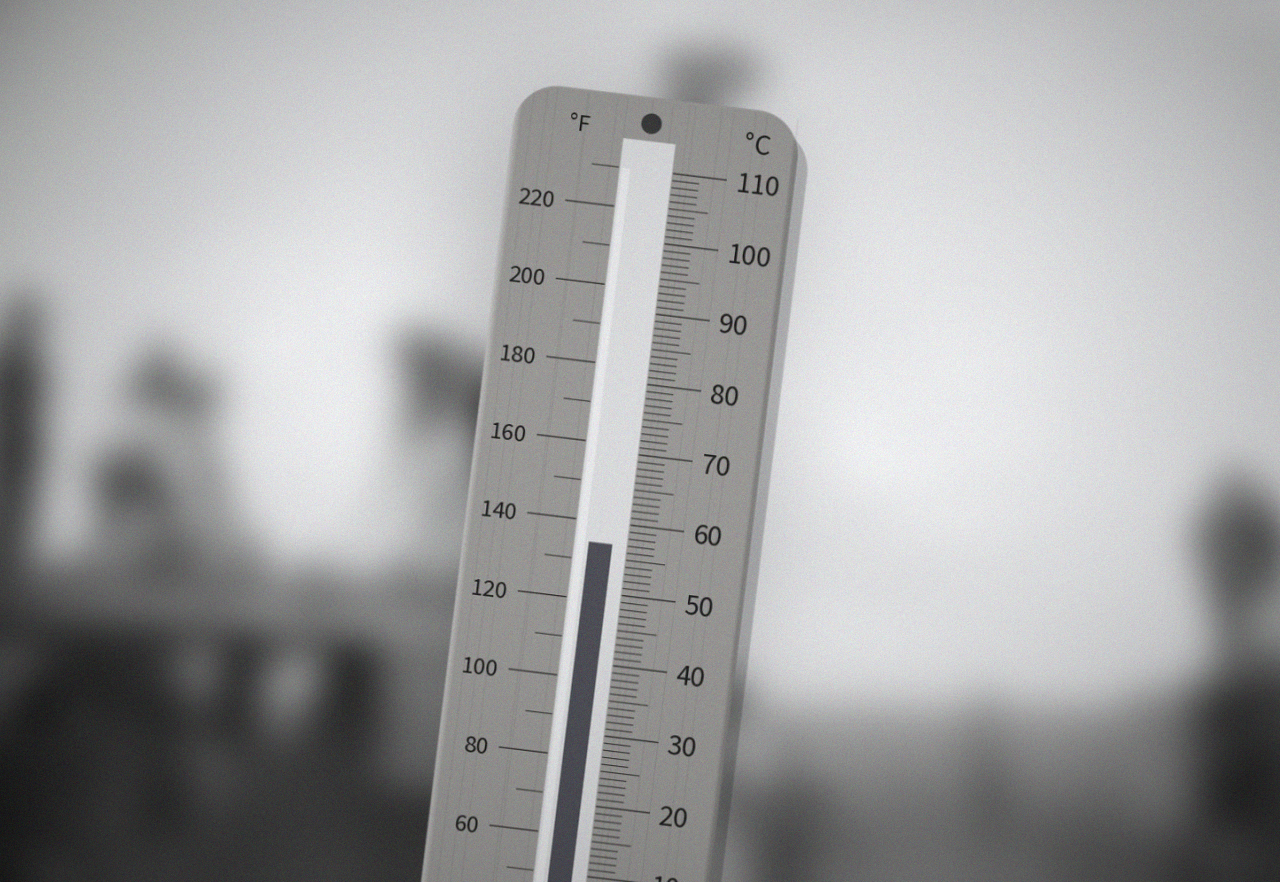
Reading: 57 °C
